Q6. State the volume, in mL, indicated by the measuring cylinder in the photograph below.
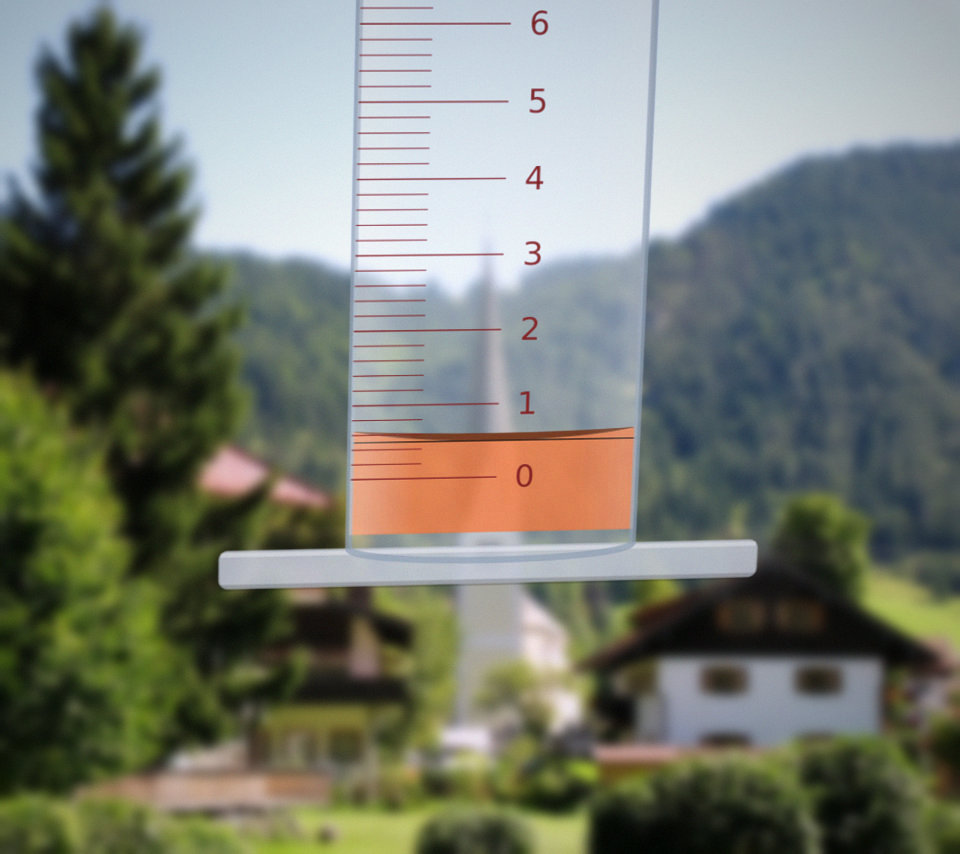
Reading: 0.5 mL
